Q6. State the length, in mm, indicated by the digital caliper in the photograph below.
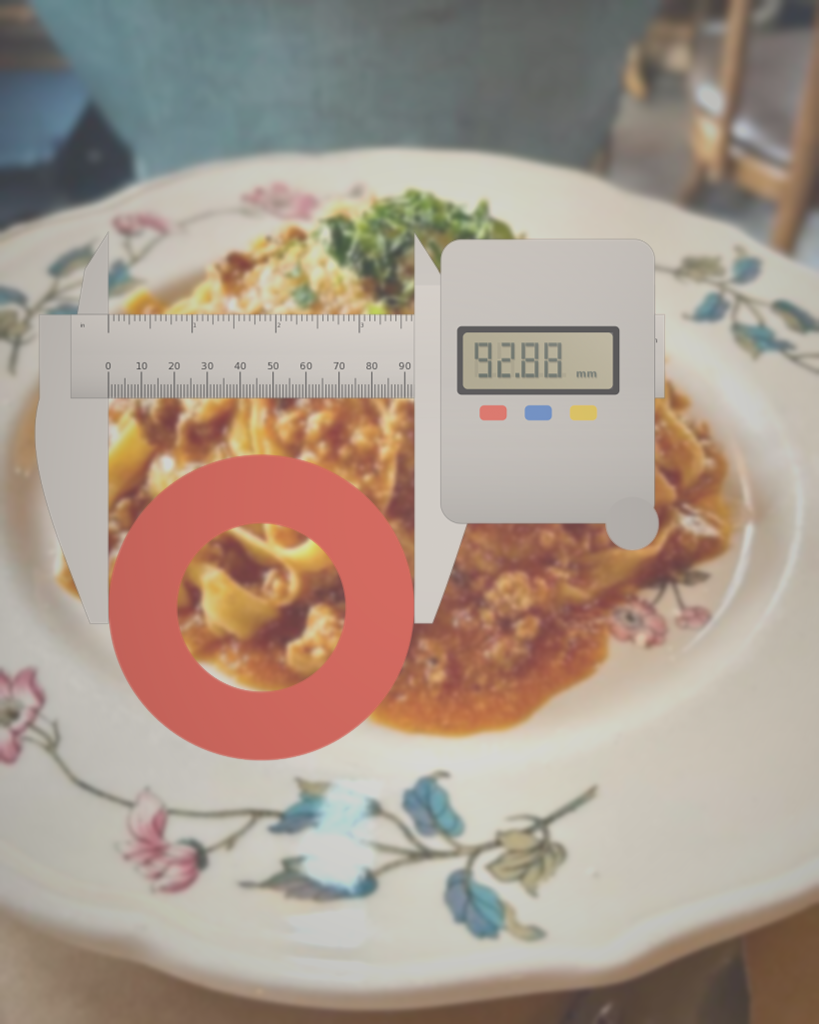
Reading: 92.88 mm
